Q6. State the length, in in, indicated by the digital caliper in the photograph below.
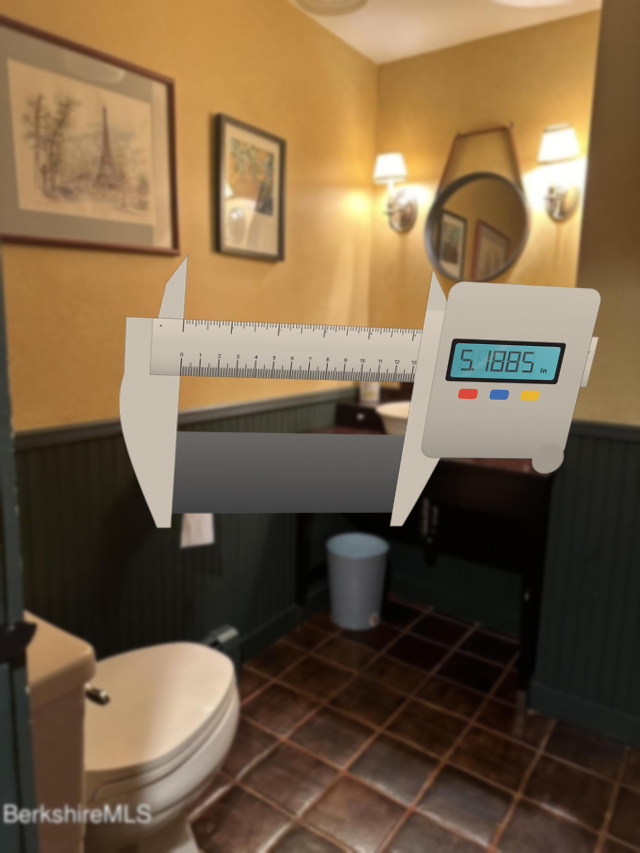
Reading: 5.1885 in
